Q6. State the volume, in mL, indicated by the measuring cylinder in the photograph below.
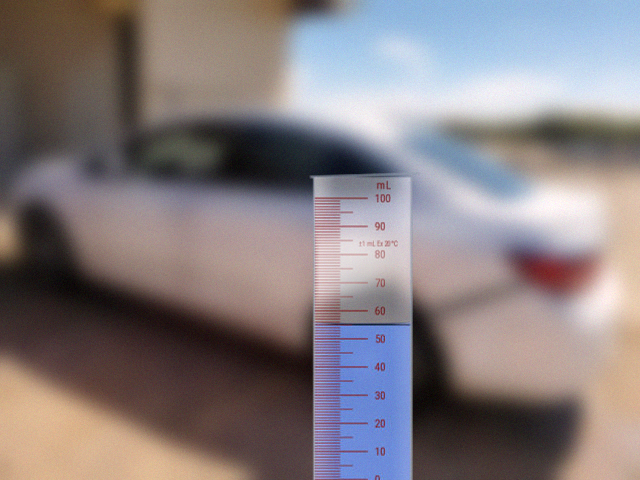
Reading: 55 mL
